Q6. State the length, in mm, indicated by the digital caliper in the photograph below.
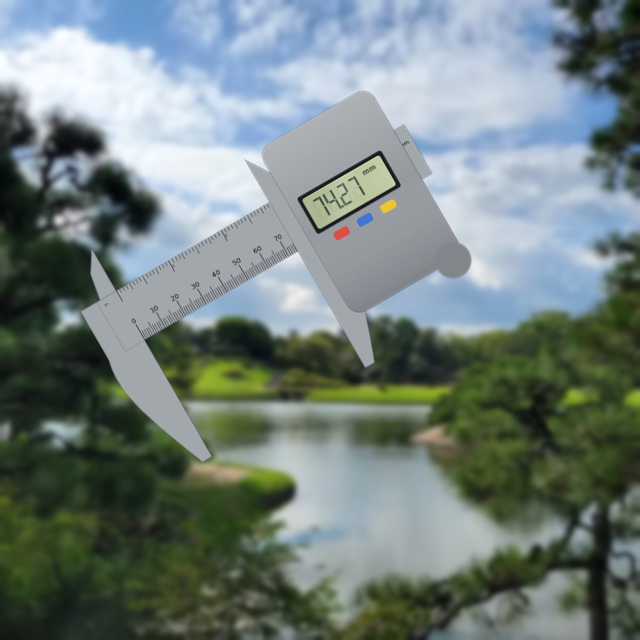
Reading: 74.27 mm
